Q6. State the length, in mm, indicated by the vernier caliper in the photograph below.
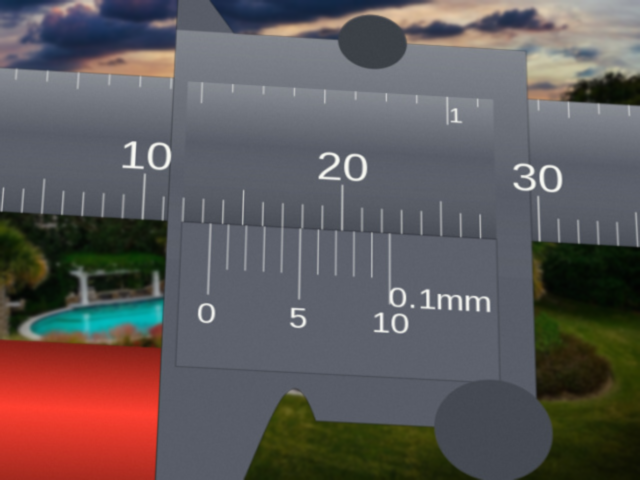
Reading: 13.4 mm
